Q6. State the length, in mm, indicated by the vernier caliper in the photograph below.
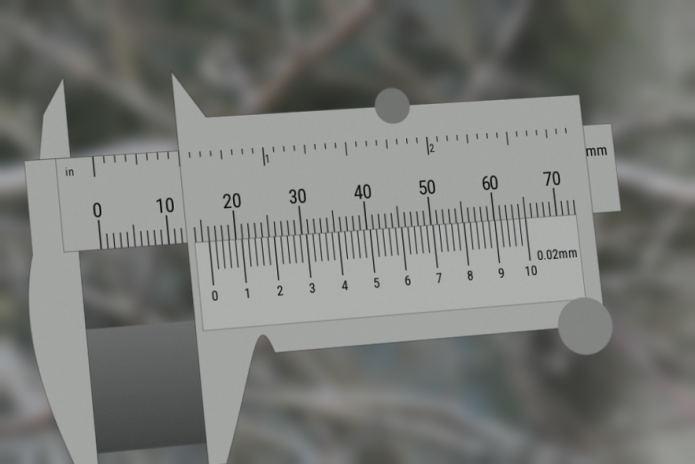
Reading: 16.0 mm
